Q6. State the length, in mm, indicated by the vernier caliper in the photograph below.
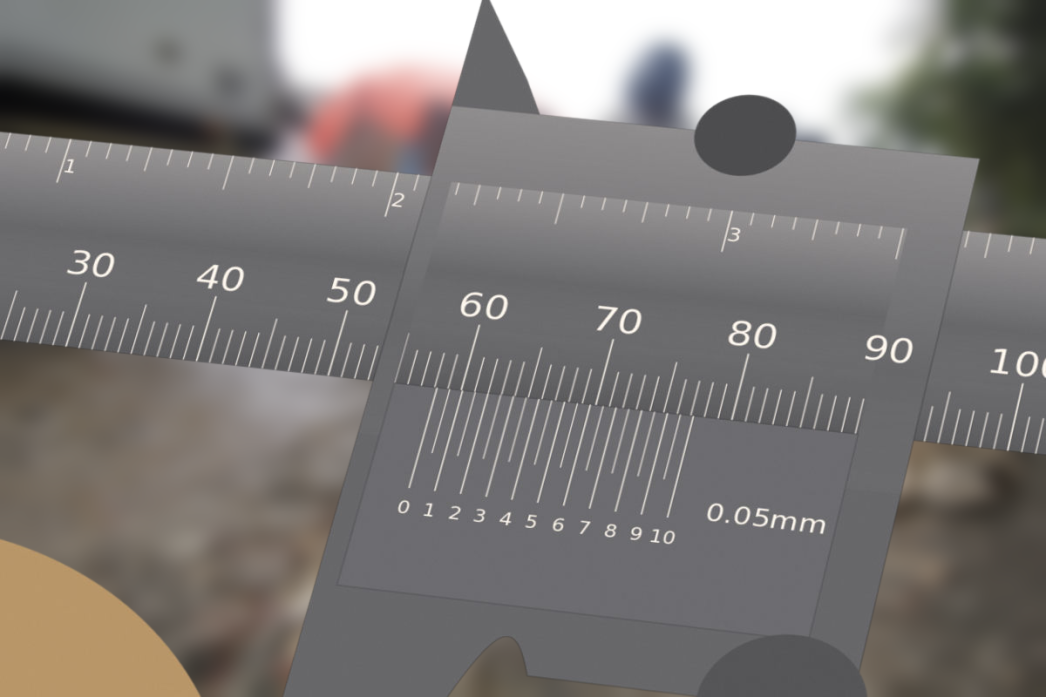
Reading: 58.2 mm
